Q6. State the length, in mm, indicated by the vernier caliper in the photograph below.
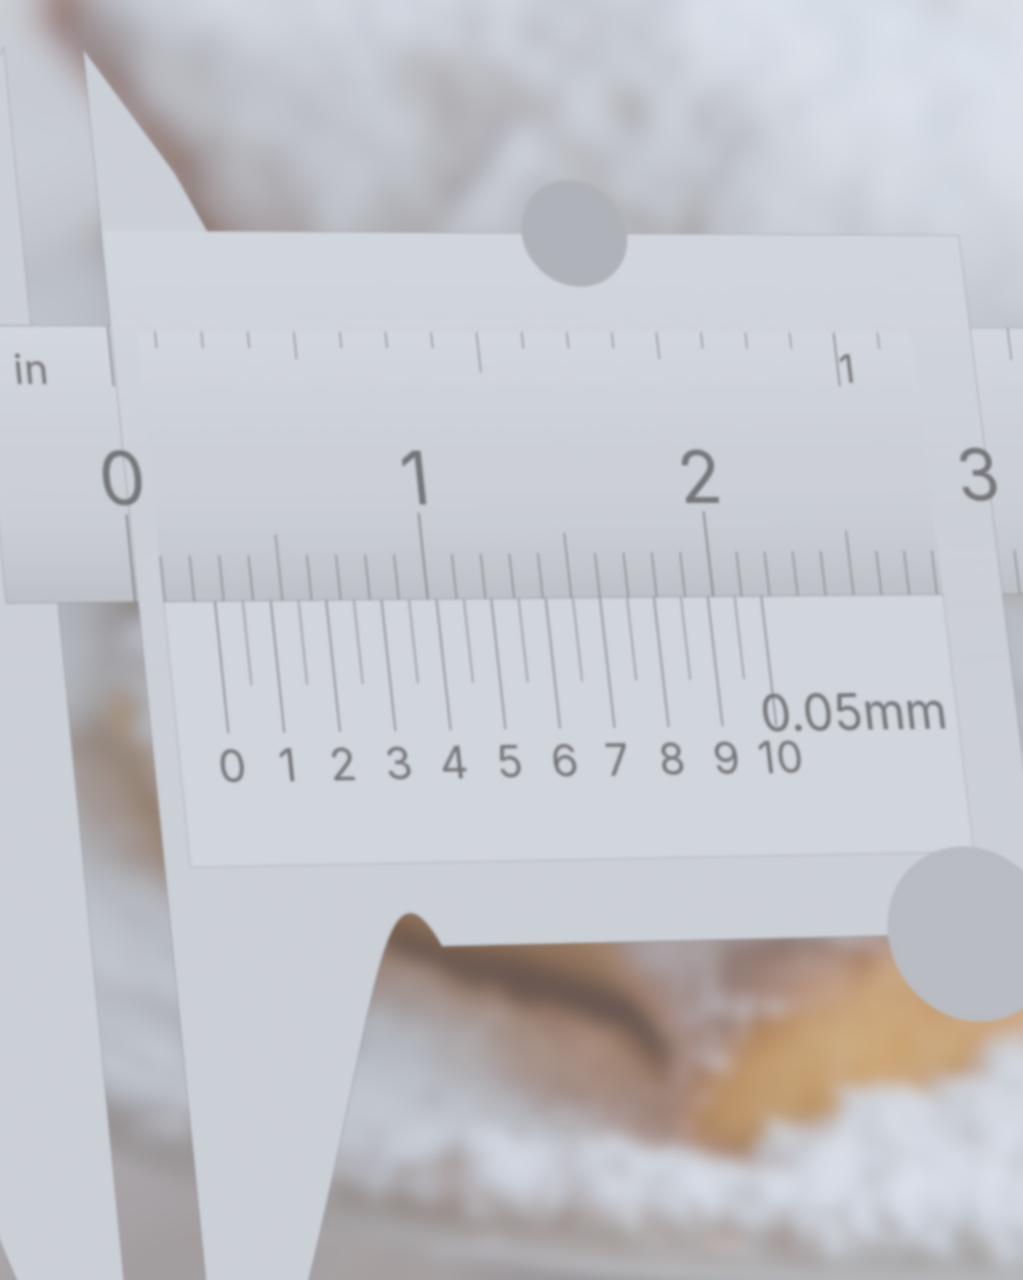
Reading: 2.7 mm
